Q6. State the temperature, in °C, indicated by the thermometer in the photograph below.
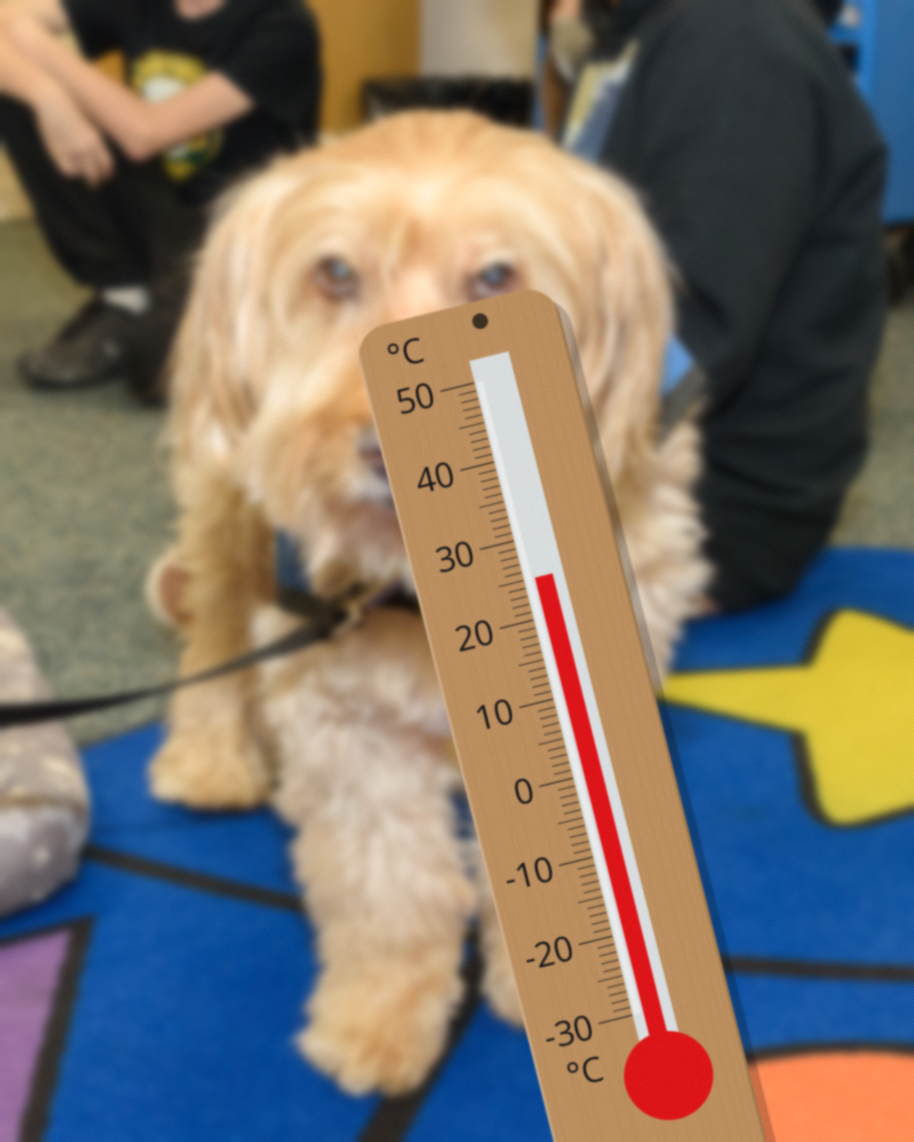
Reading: 25 °C
